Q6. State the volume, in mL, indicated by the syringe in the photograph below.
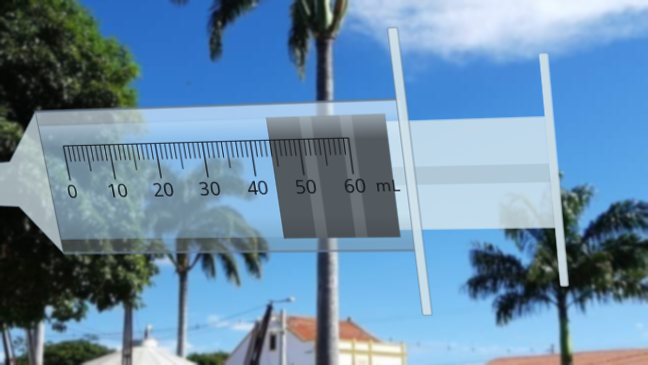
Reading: 44 mL
